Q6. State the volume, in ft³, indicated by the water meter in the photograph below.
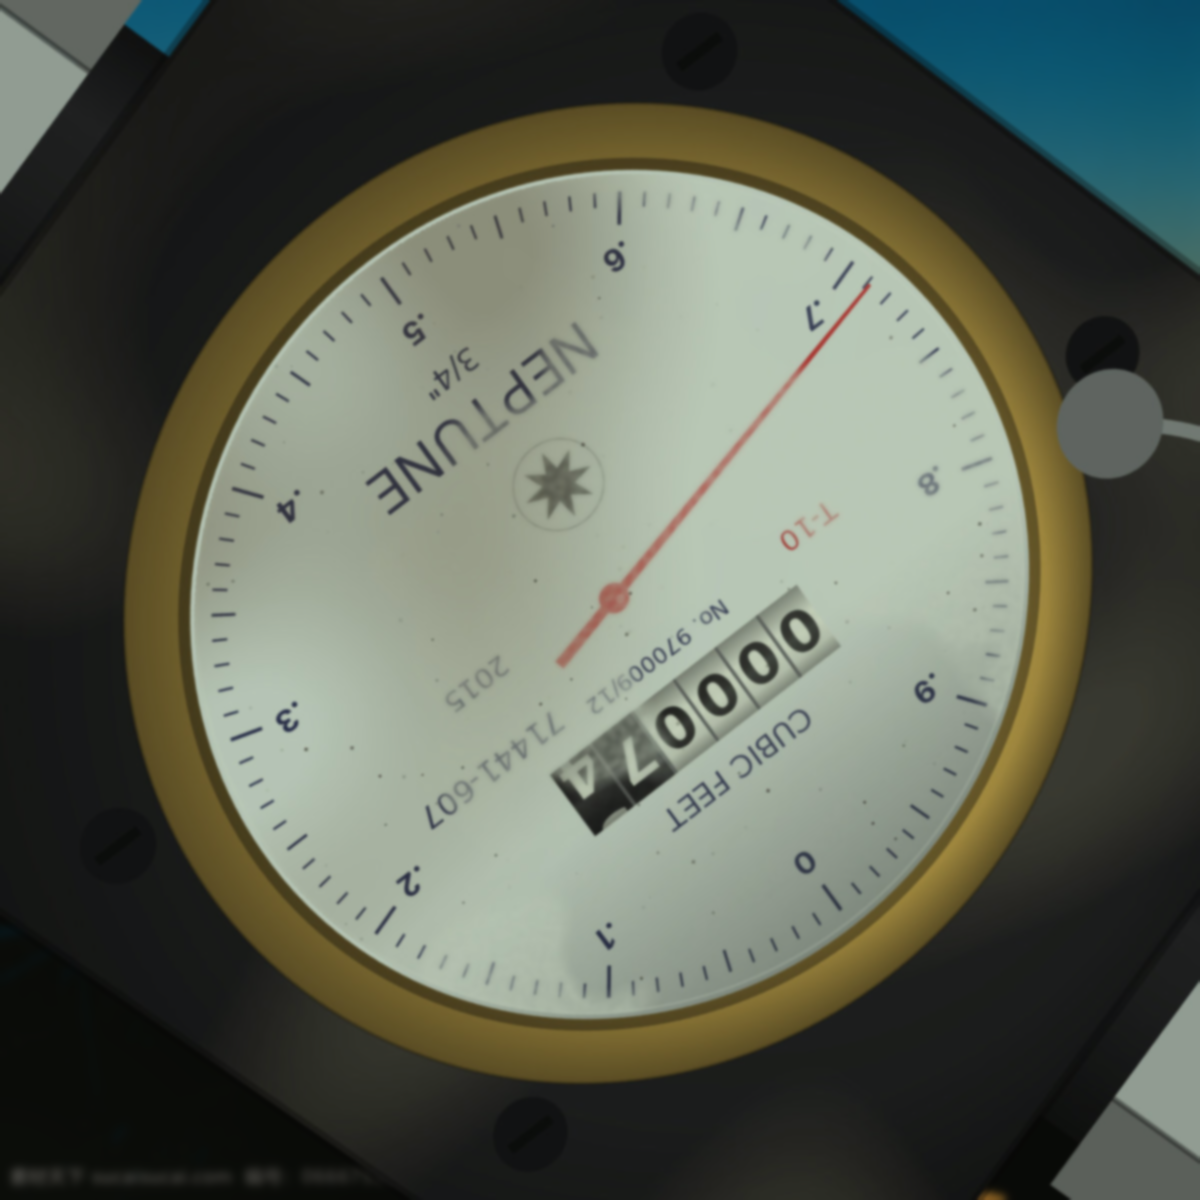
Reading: 73.71 ft³
